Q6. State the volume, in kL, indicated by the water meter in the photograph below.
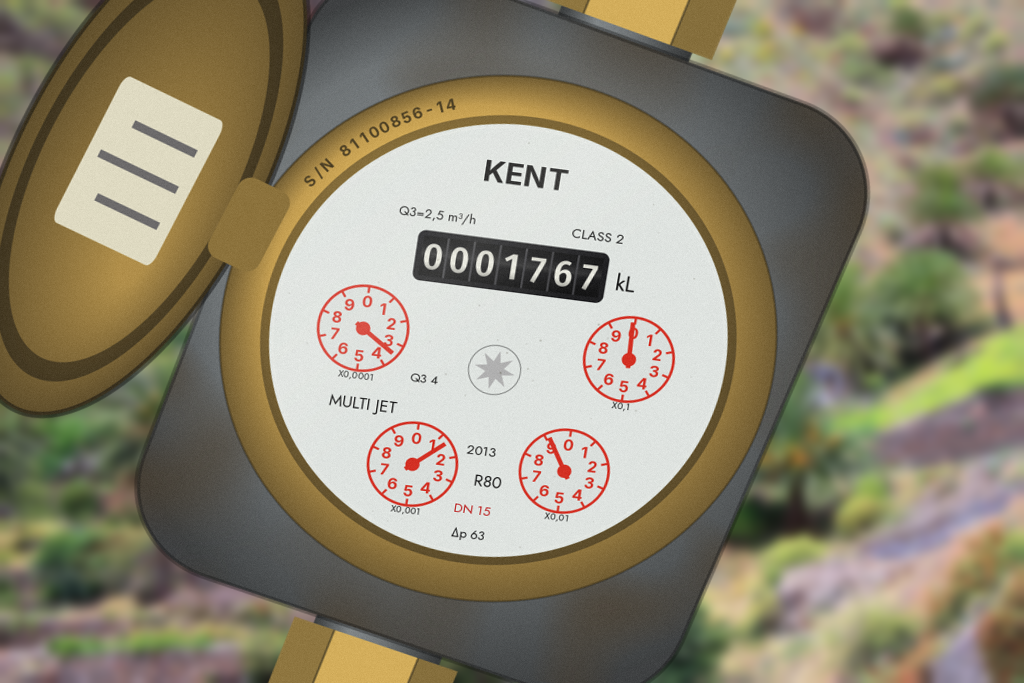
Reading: 1766.9913 kL
